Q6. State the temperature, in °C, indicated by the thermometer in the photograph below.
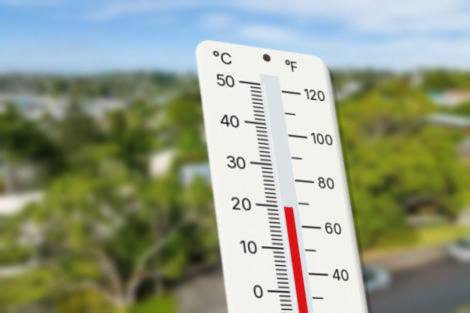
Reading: 20 °C
